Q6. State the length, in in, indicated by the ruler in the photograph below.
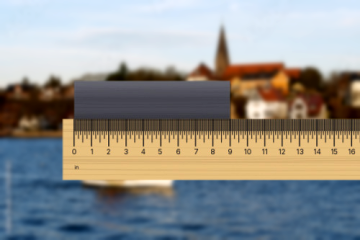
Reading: 9 in
